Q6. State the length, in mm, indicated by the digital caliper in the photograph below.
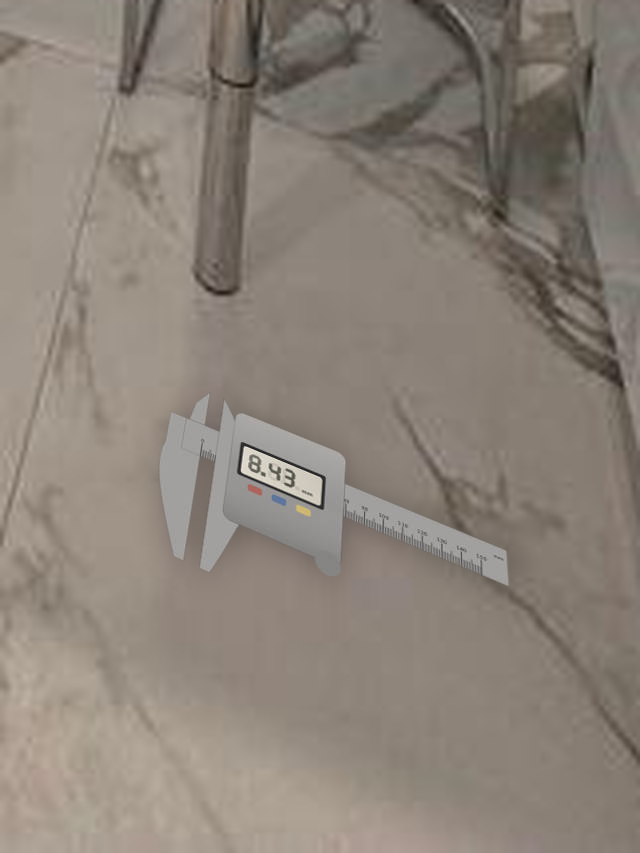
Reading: 8.43 mm
